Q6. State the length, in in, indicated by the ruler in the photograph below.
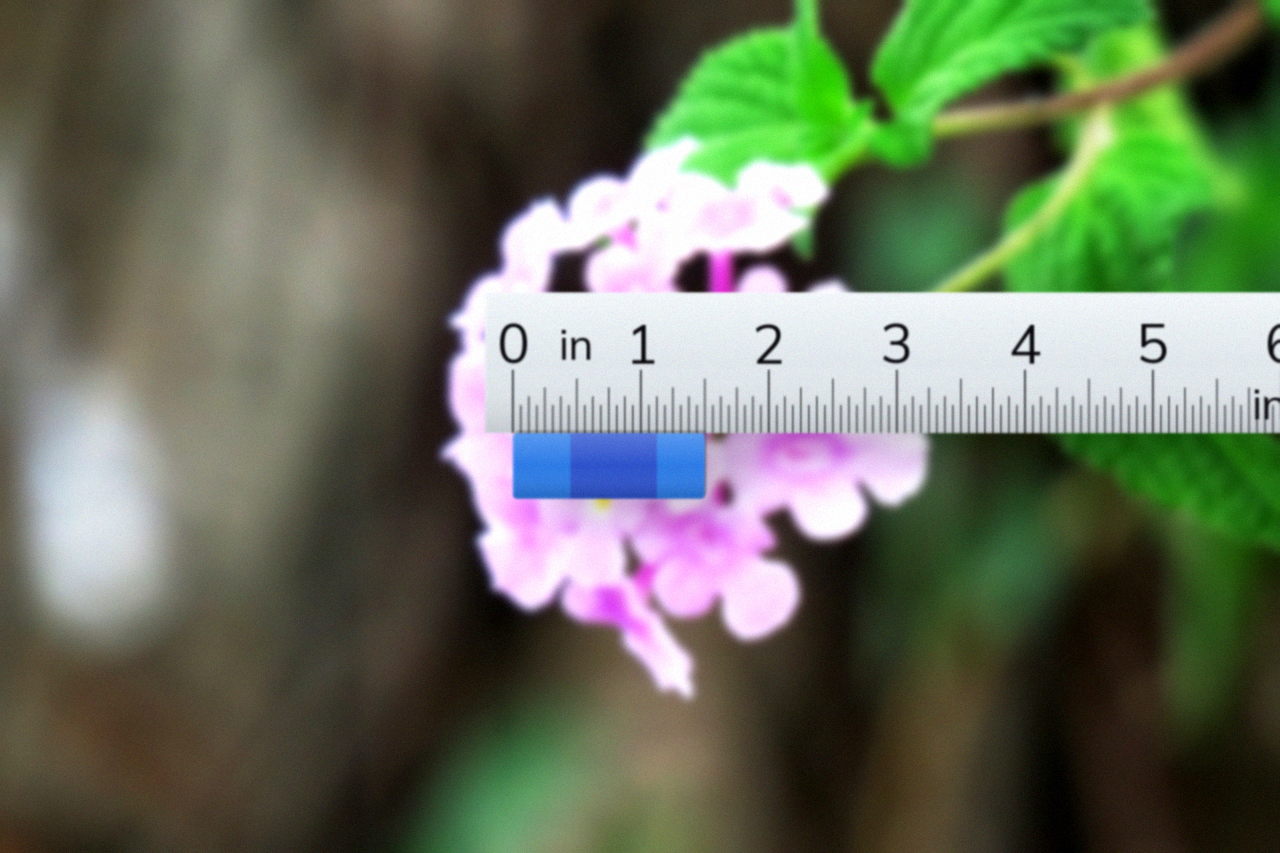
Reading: 1.5 in
